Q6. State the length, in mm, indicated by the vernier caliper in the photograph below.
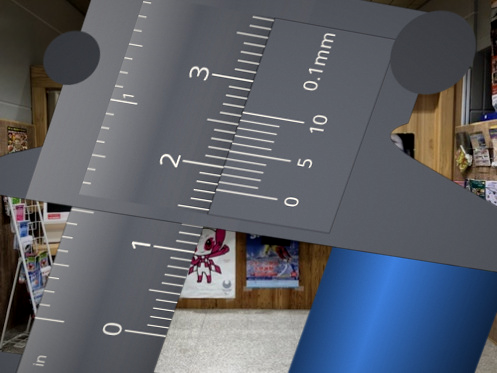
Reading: 17.4 mm
